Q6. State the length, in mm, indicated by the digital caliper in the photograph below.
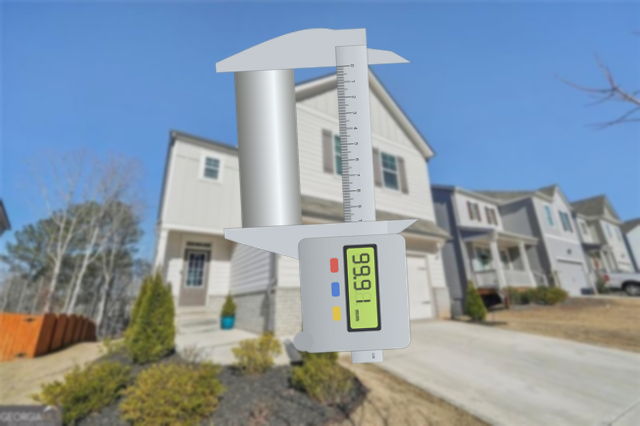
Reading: 99.91 mm
